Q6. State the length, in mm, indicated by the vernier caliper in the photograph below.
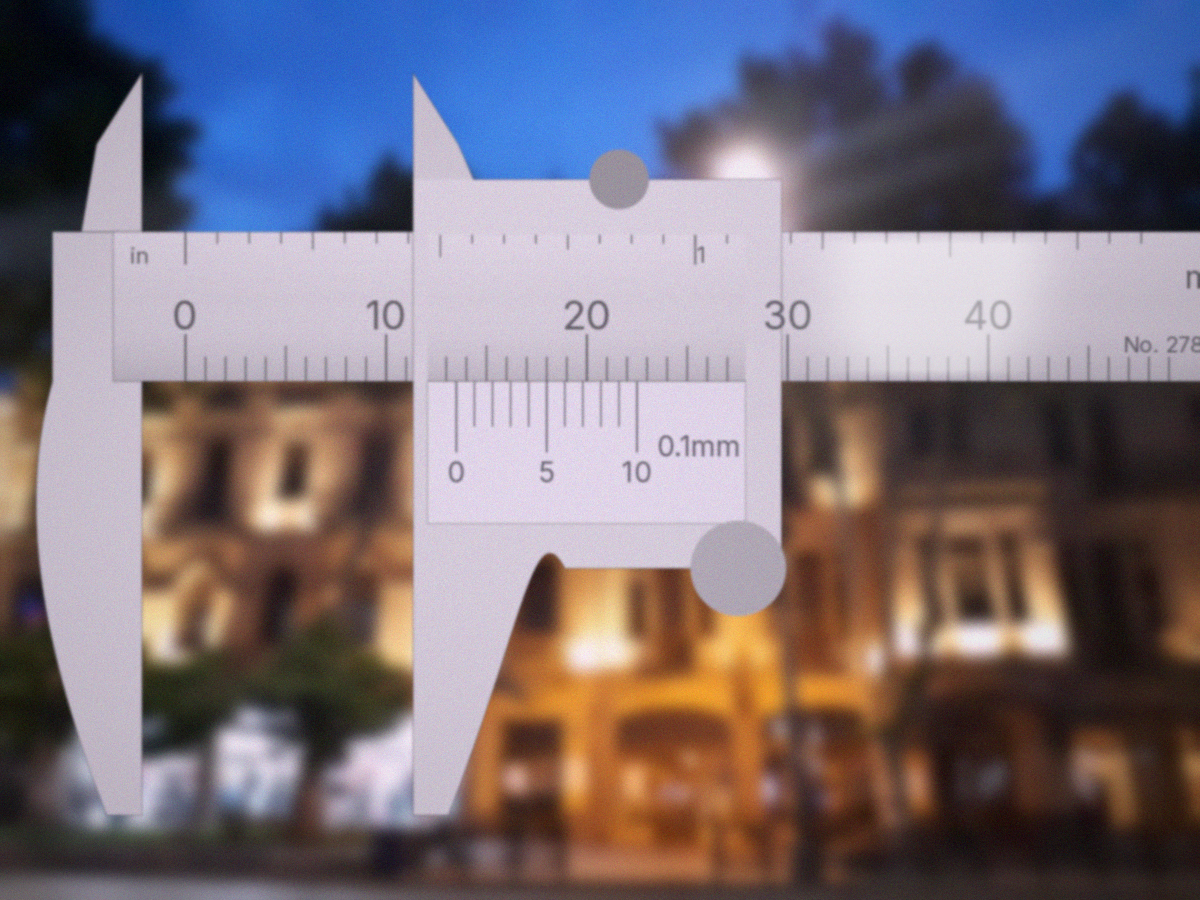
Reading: 13.5 mm
